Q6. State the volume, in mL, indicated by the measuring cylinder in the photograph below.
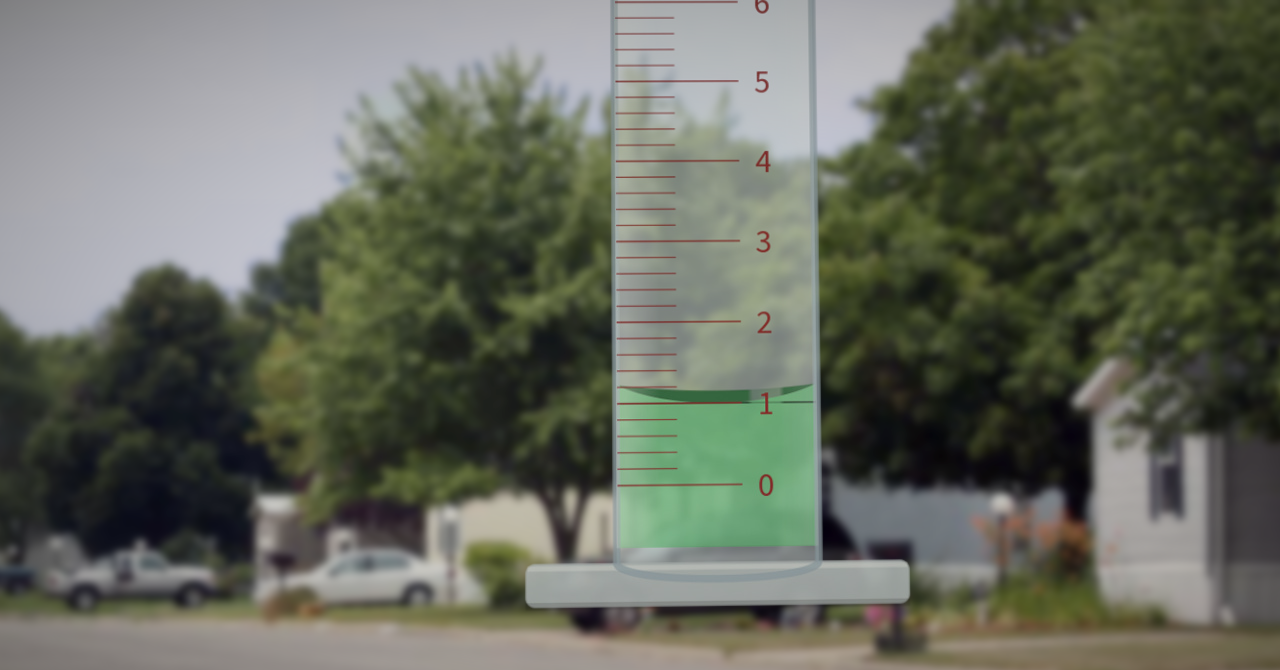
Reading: 1 mL
